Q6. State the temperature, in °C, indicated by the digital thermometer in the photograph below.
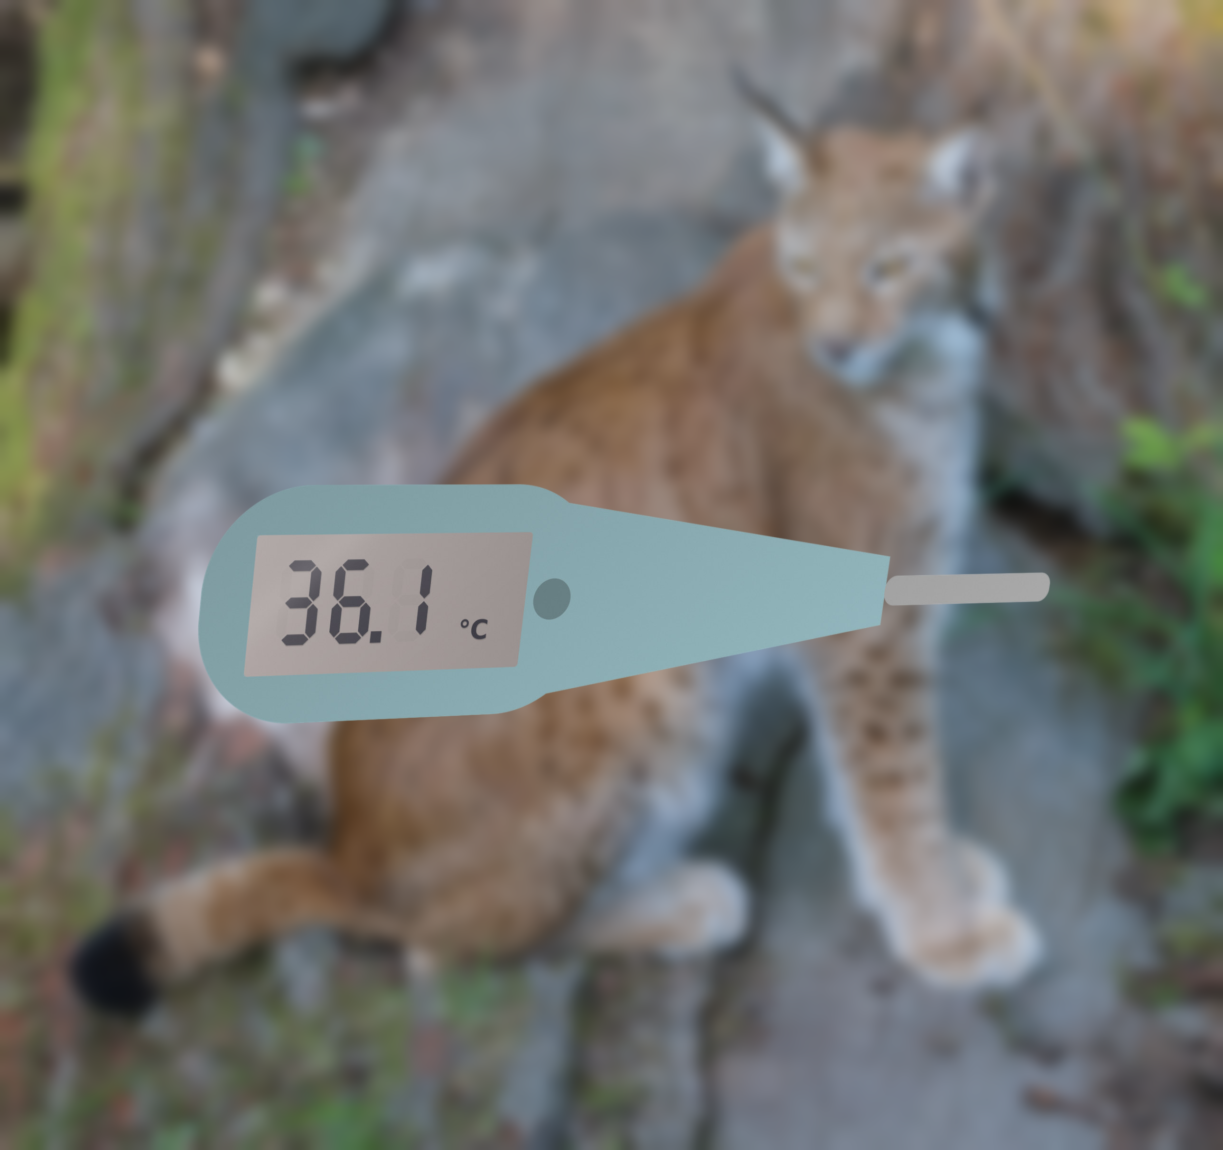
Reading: 36.1 °C
